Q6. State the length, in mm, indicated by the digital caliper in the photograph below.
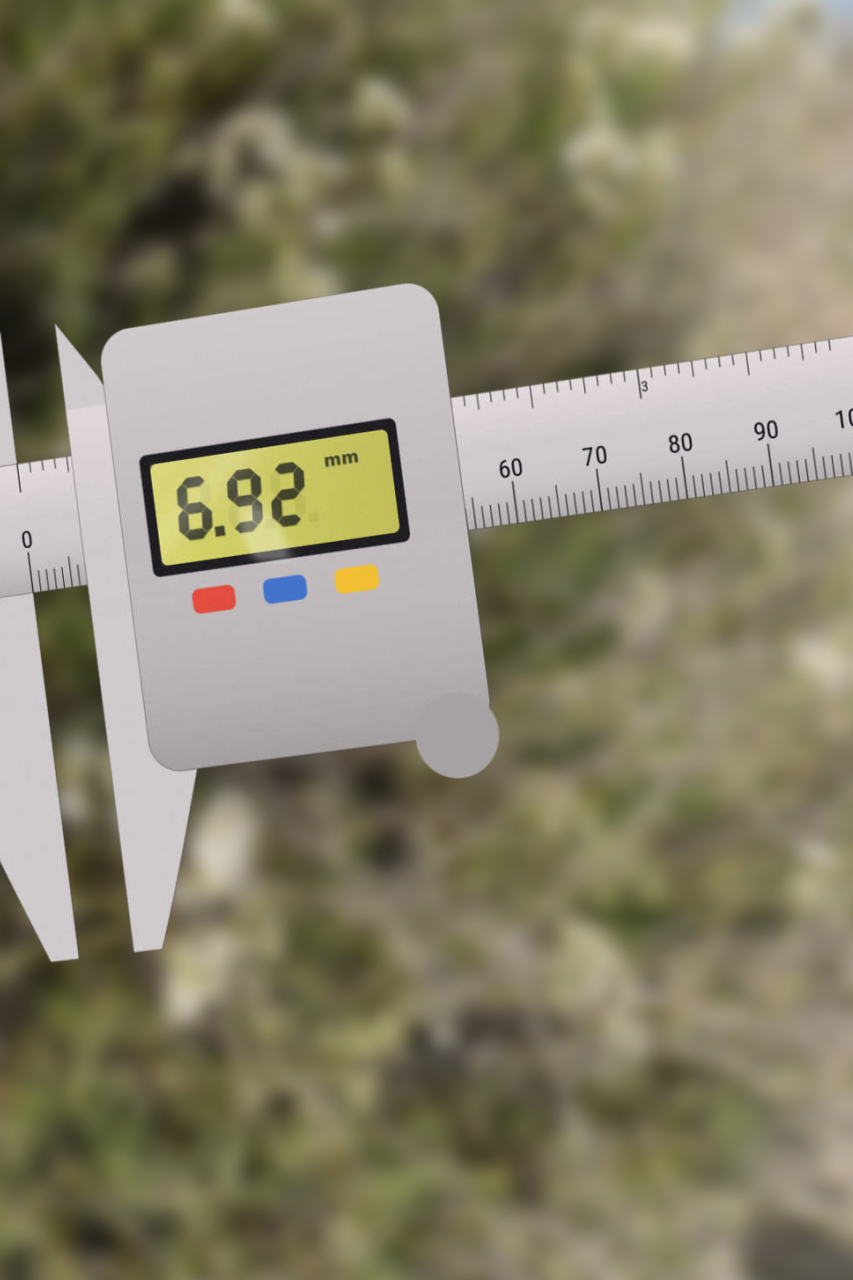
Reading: 6.92 mm
